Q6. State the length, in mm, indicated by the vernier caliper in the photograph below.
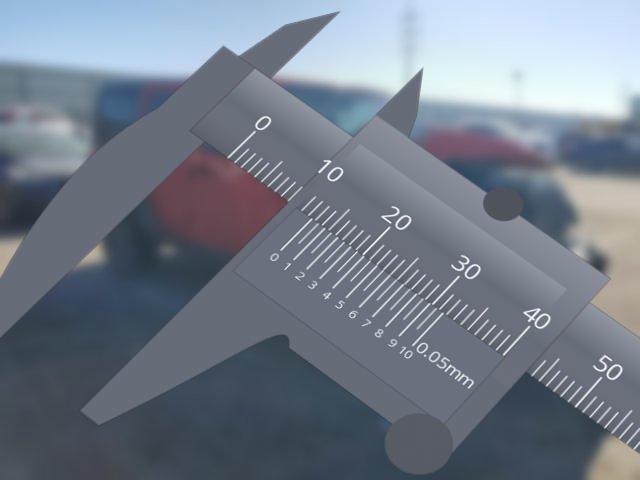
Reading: 12.6 mm
